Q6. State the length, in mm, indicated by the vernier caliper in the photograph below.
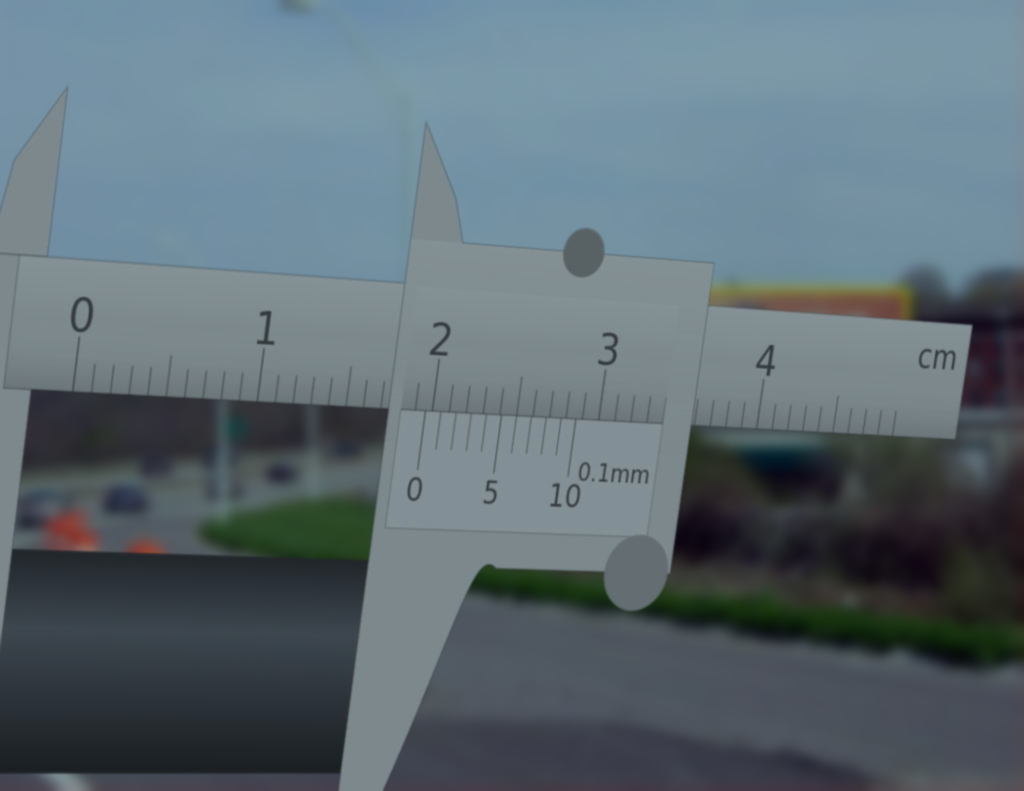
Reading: 19.6 mm
